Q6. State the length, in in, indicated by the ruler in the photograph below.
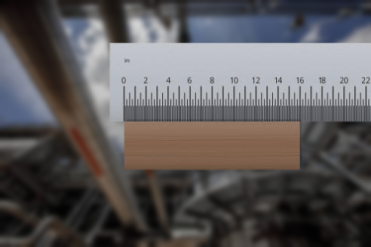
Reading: 16 in
